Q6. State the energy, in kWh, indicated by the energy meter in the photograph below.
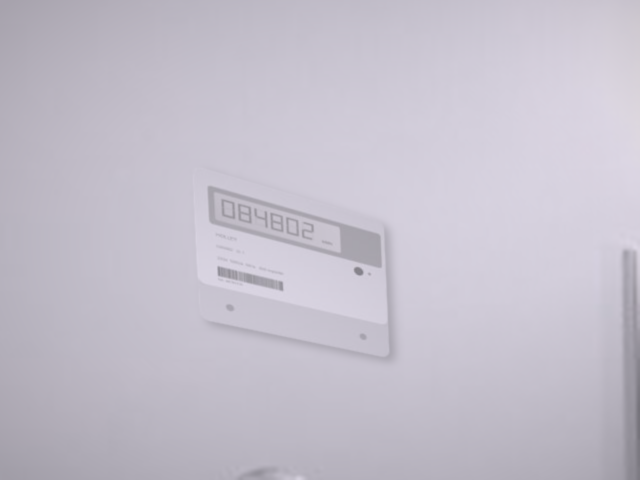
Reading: 84802 kWh
